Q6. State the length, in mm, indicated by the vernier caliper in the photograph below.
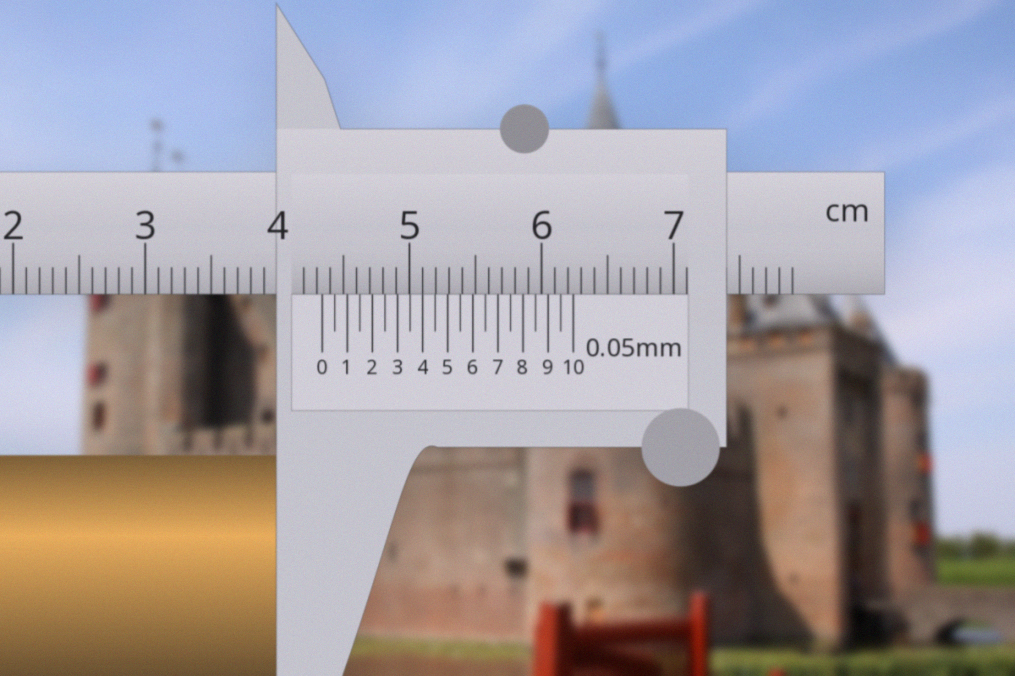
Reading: 43.4 mm
